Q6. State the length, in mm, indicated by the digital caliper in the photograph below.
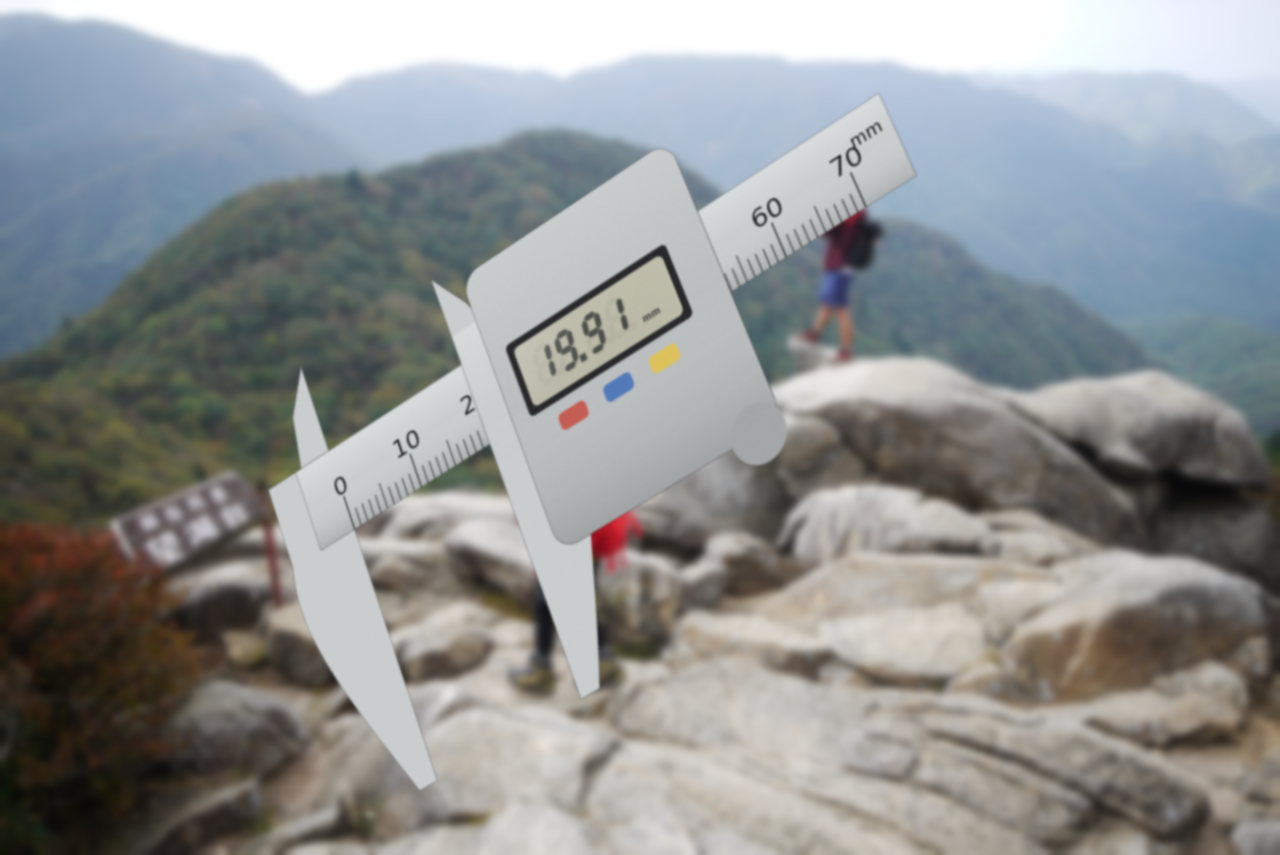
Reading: 19.91 mm
